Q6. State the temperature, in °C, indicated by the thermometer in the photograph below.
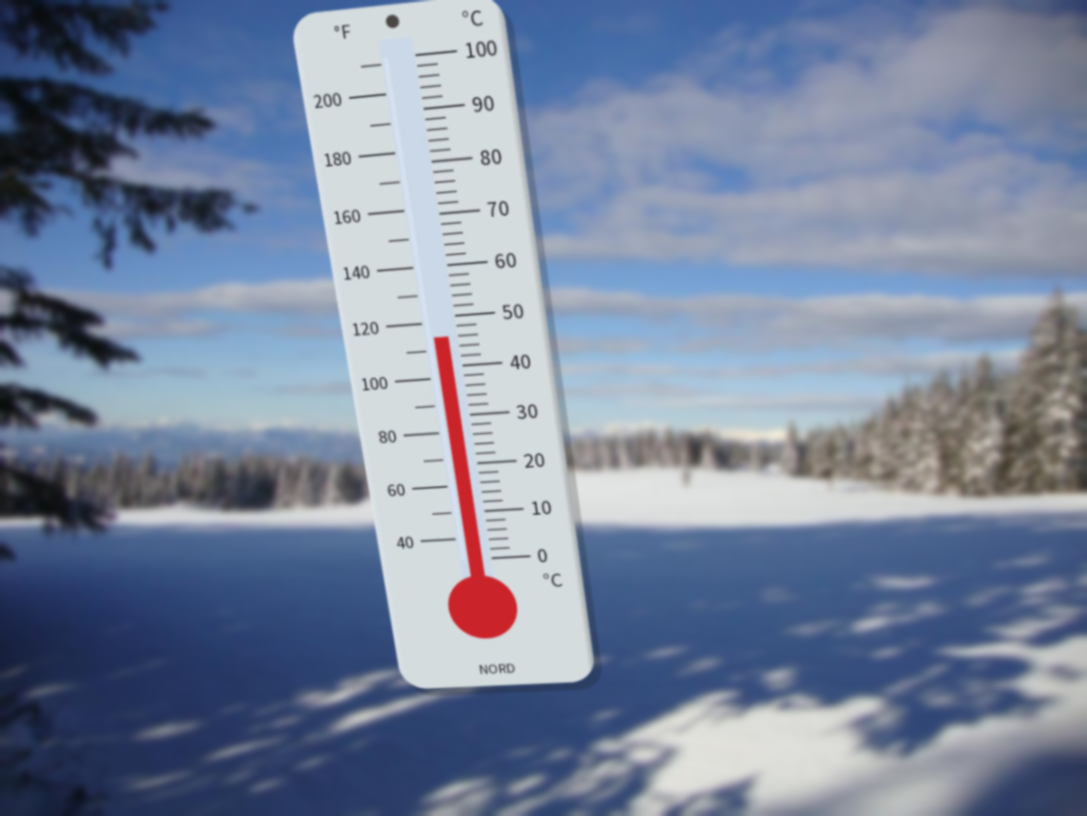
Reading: 46 °C
